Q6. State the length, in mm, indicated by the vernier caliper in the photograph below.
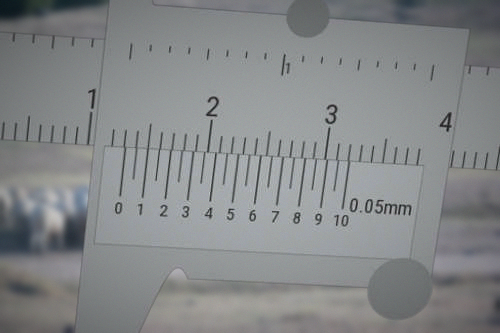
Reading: 13.1 mm
